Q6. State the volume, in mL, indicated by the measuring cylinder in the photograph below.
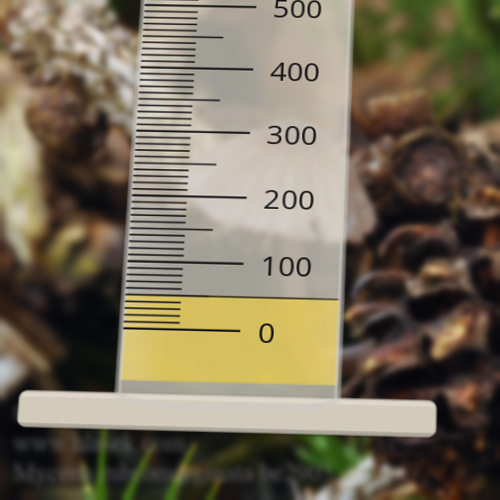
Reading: 50 mL
